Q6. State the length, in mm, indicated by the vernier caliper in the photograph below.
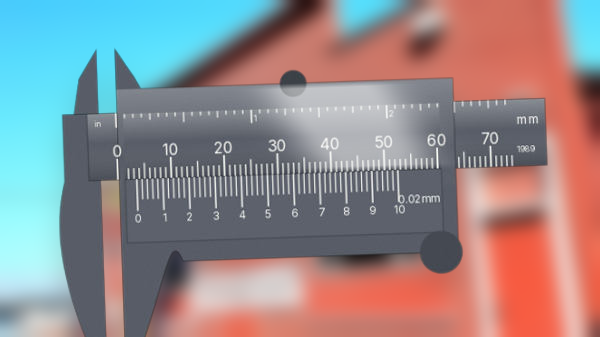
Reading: 3.5 mm
